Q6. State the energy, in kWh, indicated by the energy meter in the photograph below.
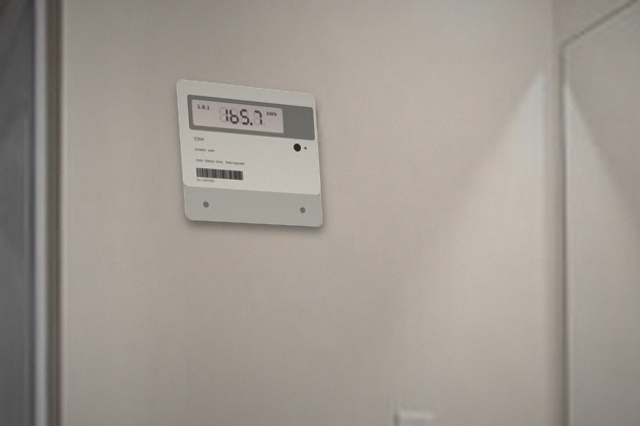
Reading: 165.7 kWh
